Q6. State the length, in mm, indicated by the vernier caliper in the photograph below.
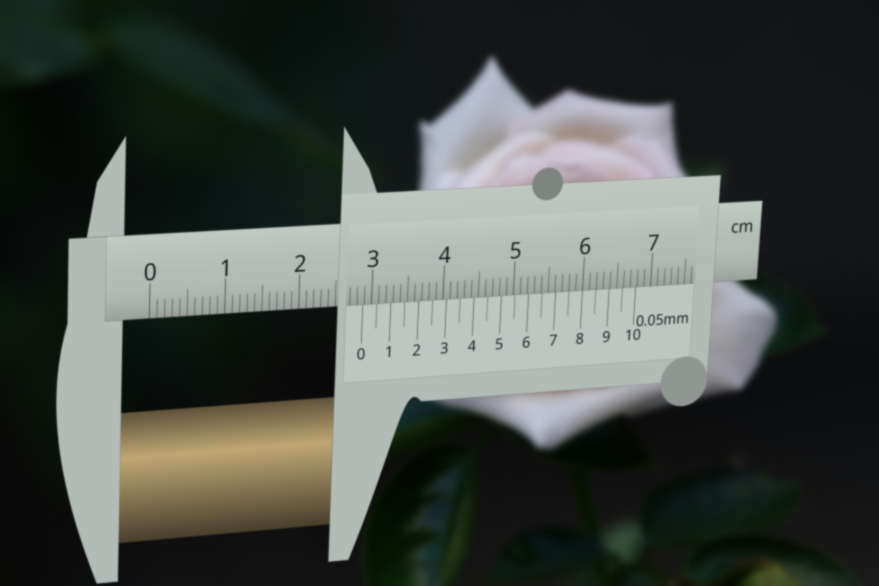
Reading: 28.8 mm
